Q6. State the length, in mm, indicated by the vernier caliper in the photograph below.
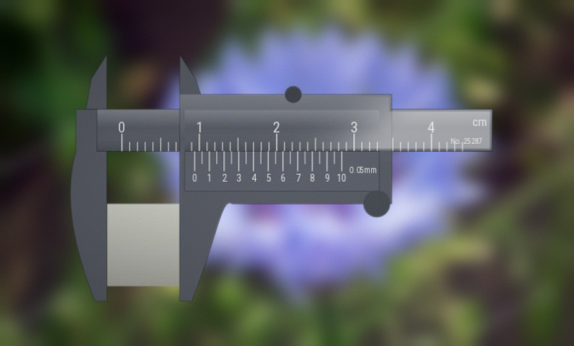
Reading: 9.4 mm
